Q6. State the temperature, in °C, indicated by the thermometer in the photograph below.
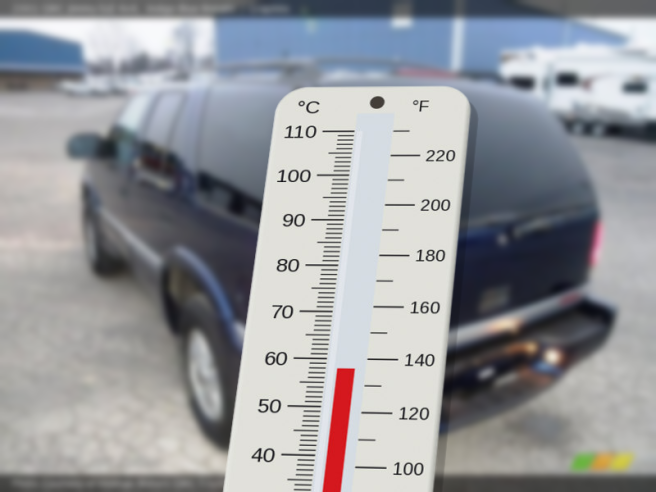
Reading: 58 °C
